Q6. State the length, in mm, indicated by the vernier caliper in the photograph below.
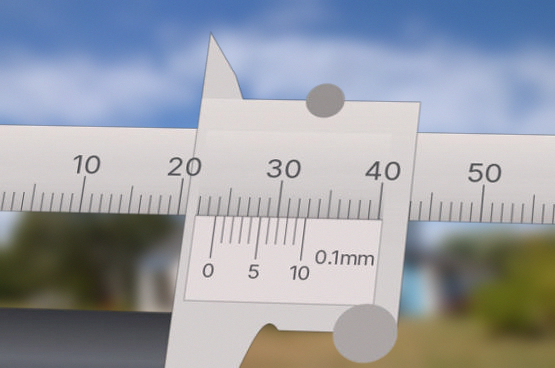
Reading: 23.8 mm
